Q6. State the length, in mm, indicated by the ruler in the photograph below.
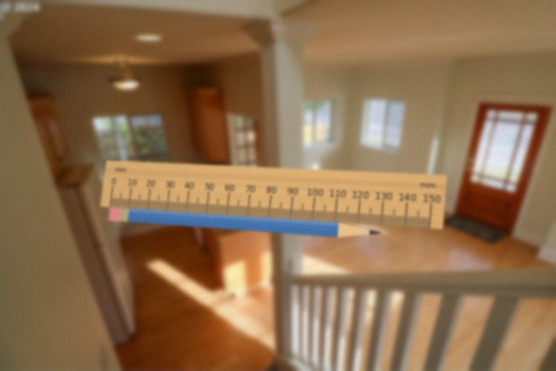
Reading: 130 mm
